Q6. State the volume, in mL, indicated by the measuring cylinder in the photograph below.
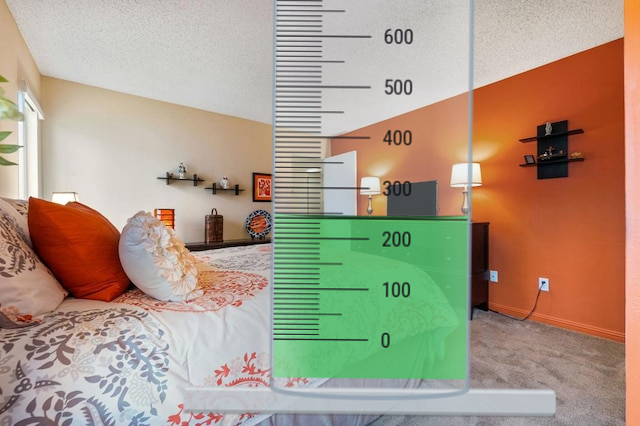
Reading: 240 mL
